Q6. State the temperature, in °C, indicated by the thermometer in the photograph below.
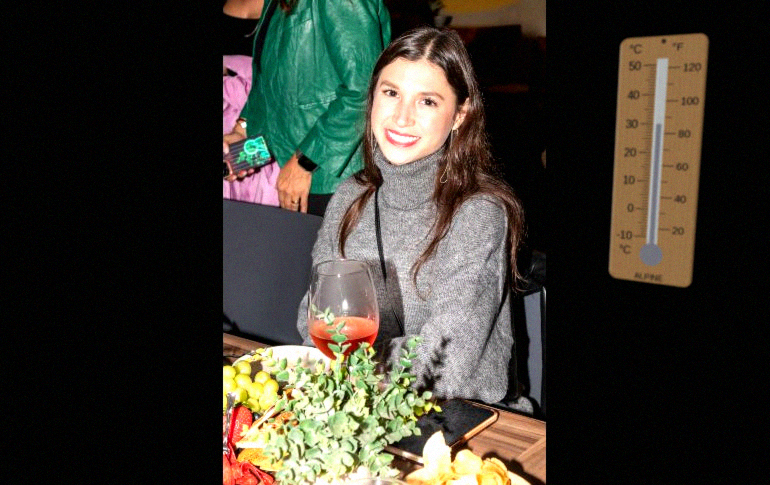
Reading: 30 °C
